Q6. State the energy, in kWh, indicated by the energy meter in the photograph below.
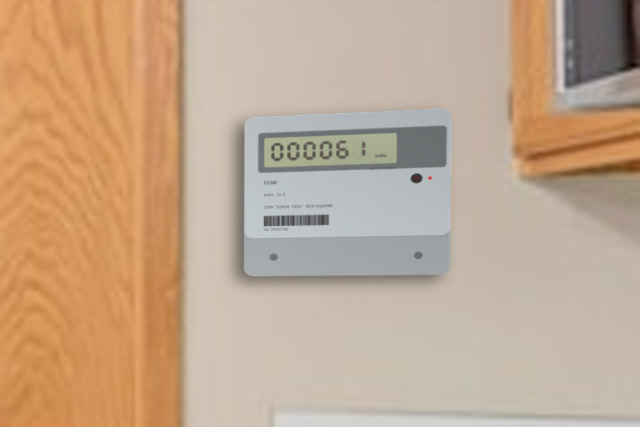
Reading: 61 kWh
